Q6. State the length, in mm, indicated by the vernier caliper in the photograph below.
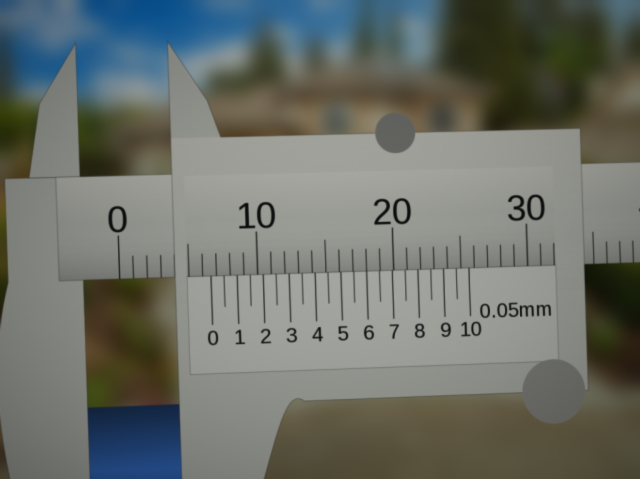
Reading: 6.6 mm
